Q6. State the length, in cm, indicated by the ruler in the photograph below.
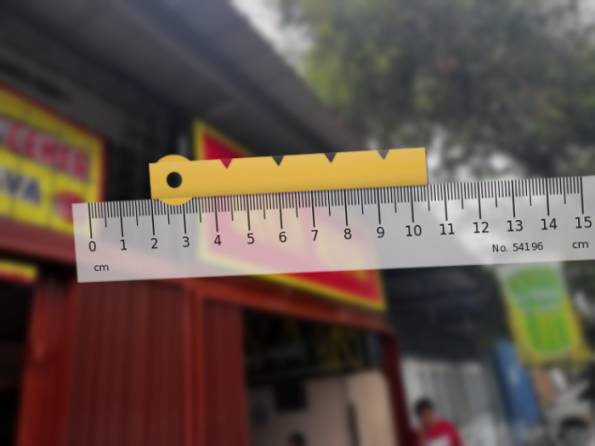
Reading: 8.5 cm
